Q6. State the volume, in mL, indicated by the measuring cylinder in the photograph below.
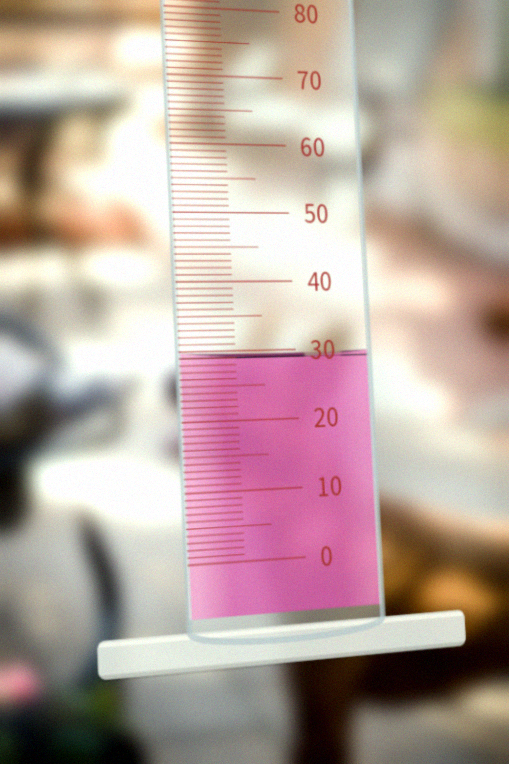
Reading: 29 mL
